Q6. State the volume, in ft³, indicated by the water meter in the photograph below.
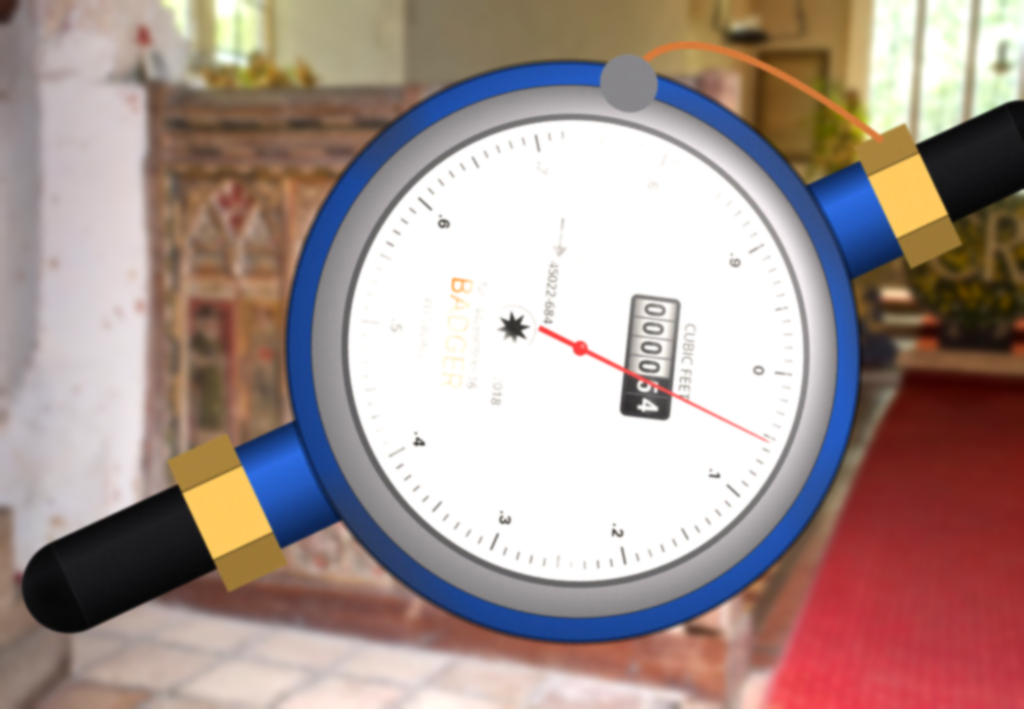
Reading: 54.05 ft³
